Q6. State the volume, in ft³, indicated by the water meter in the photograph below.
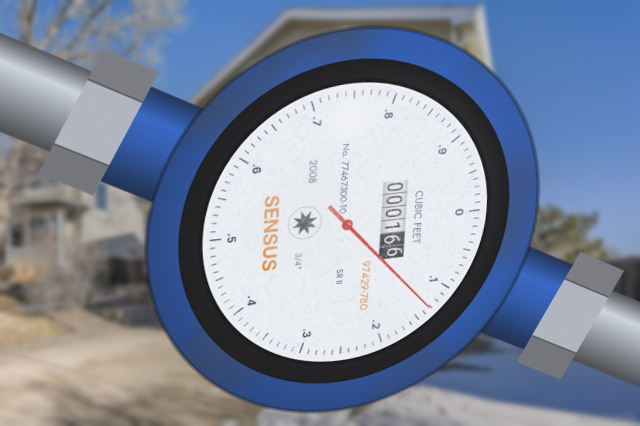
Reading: 166.13 ft³
